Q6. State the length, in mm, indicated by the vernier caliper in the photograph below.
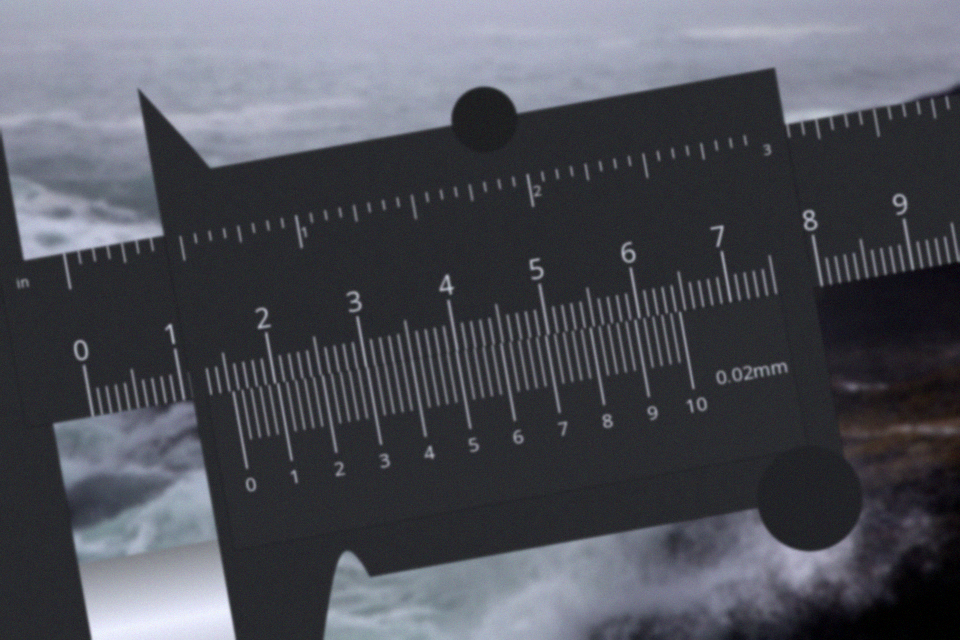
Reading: 15.4 mm
